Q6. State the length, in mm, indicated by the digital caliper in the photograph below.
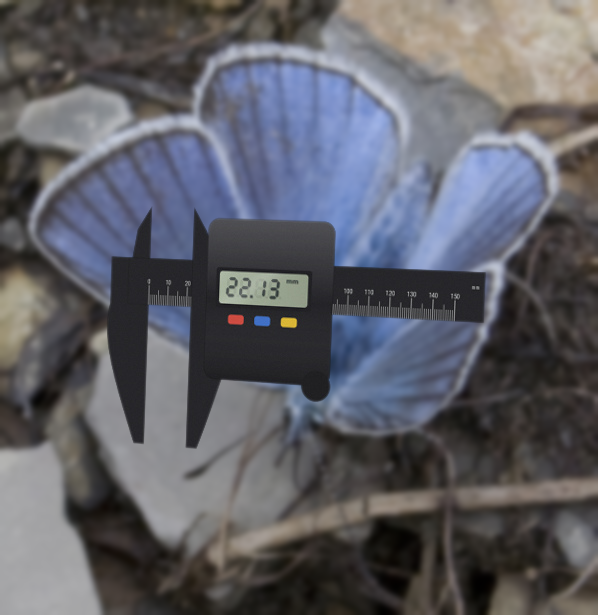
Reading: 22.13 mm
